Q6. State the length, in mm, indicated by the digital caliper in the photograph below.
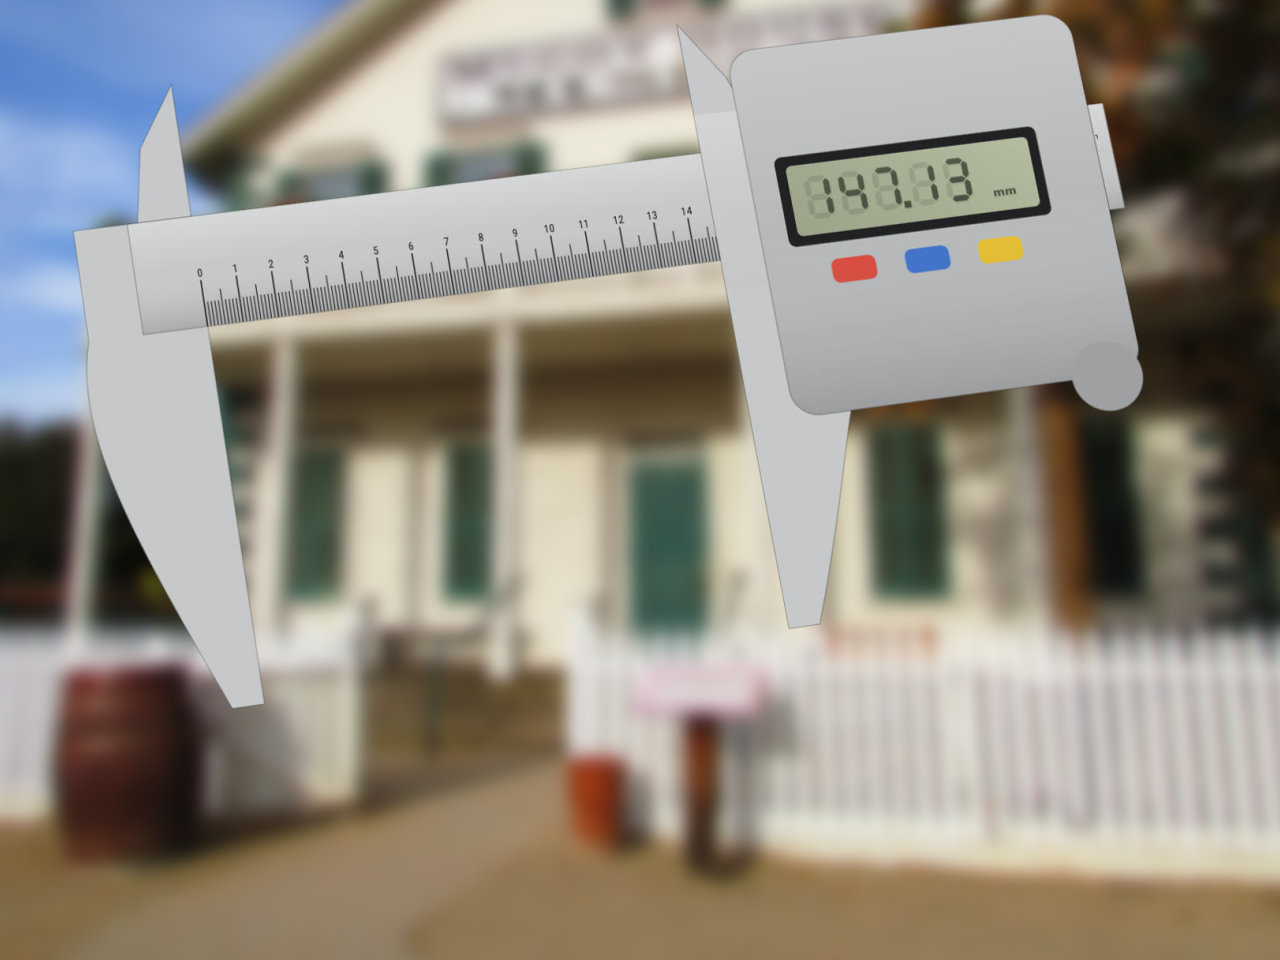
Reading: 147.13 mm
